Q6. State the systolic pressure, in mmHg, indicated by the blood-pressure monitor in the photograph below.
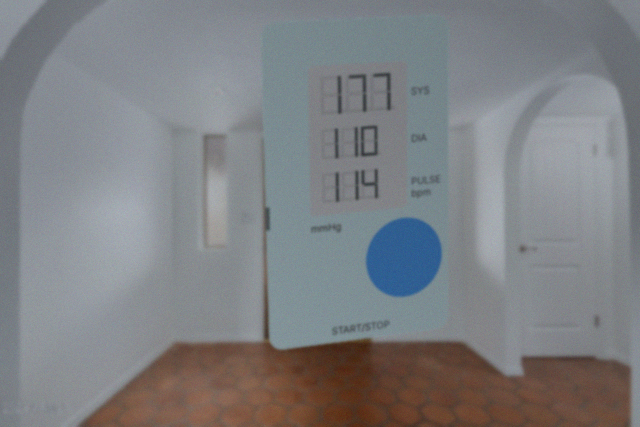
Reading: 177 mmHg
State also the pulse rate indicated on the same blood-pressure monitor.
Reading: 114 bpm
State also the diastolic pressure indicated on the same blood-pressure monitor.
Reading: 110 mmHg
